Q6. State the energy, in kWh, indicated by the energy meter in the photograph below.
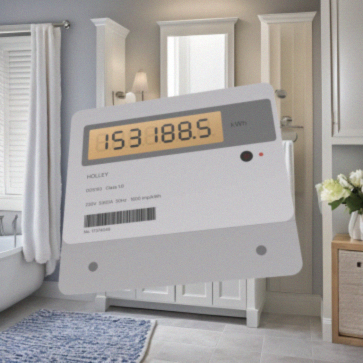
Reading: 153188.5 kWh
